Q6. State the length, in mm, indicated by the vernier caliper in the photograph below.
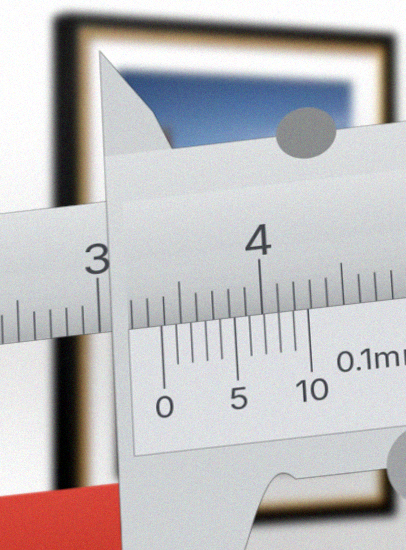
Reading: 33.8 mm
